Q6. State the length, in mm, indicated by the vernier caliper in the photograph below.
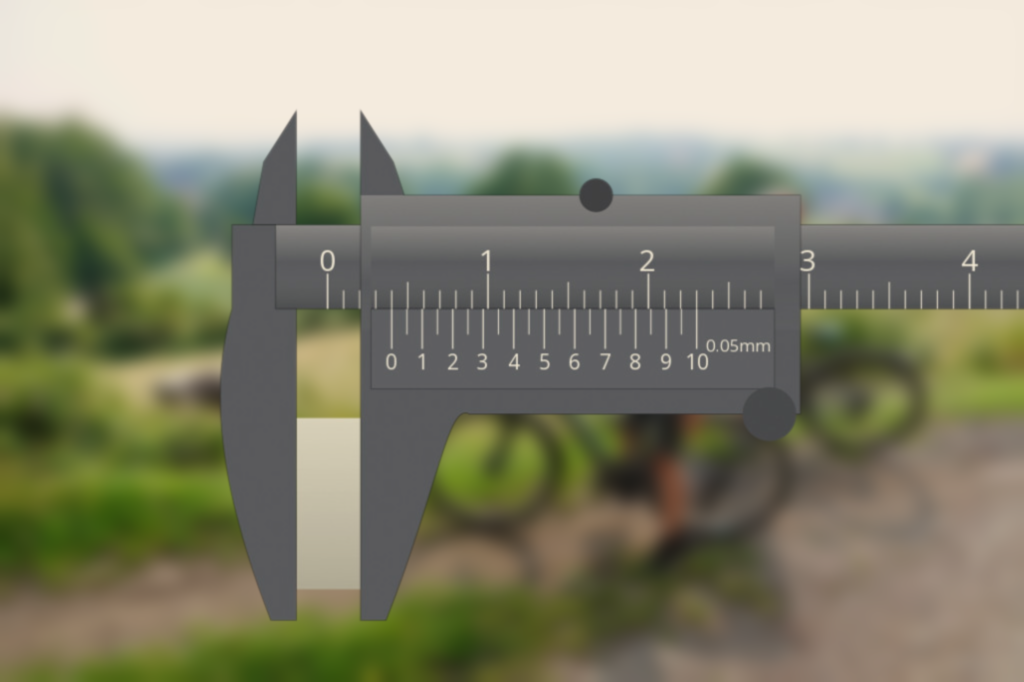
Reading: 4.0 mm
